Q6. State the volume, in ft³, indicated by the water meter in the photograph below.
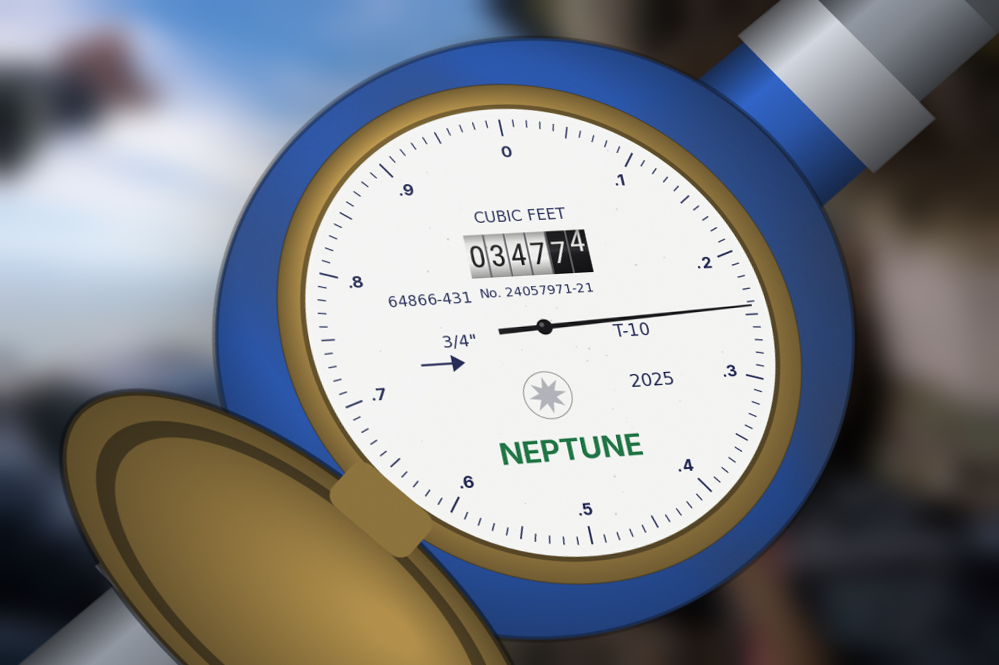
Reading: 34774.24 ft³
